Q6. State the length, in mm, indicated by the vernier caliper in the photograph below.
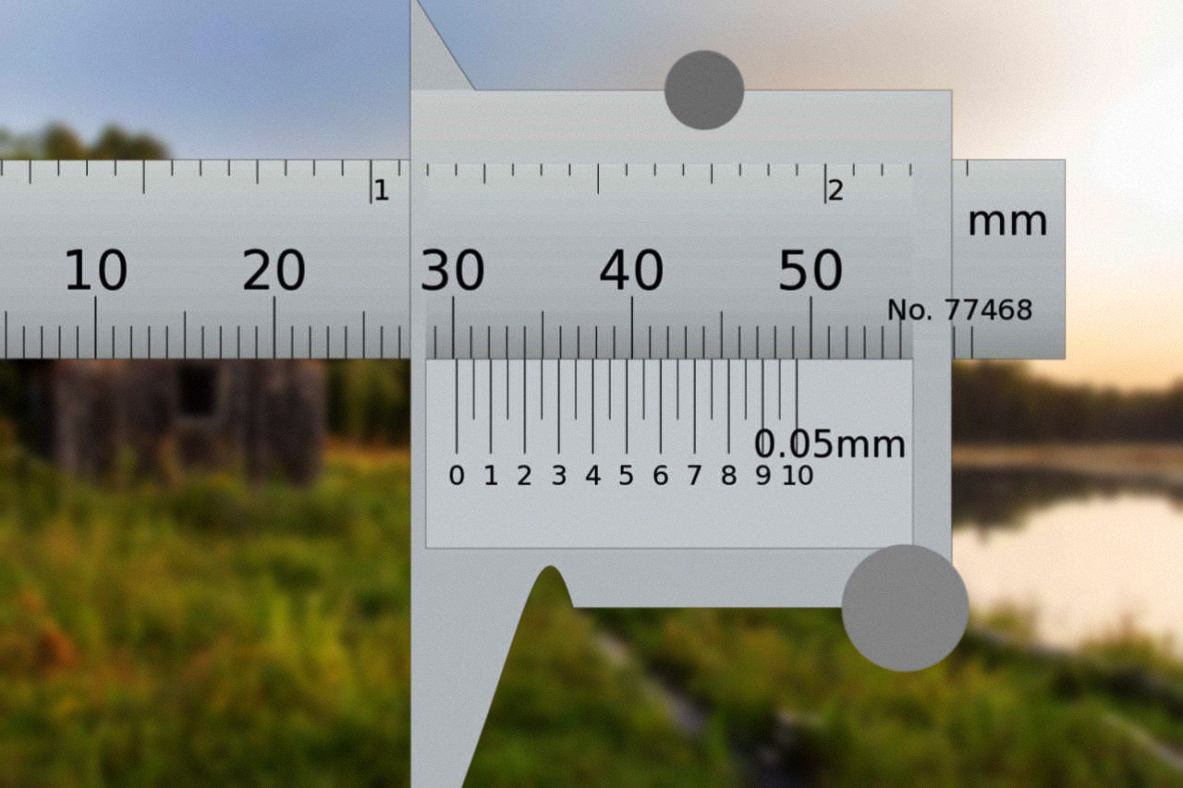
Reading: 30.2 mm
